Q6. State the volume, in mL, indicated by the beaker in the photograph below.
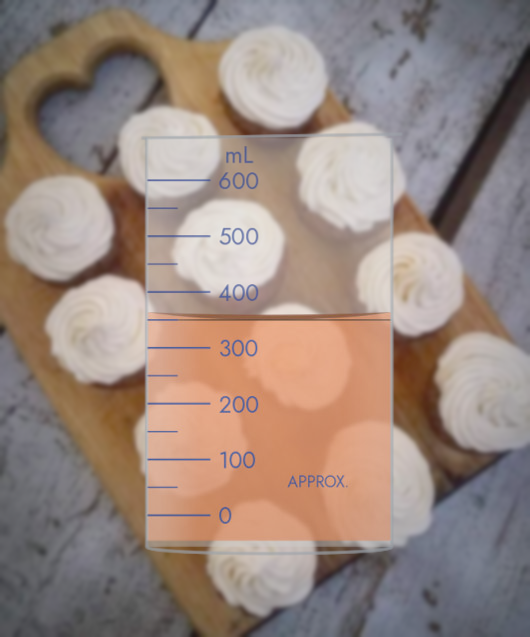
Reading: 350 mL
